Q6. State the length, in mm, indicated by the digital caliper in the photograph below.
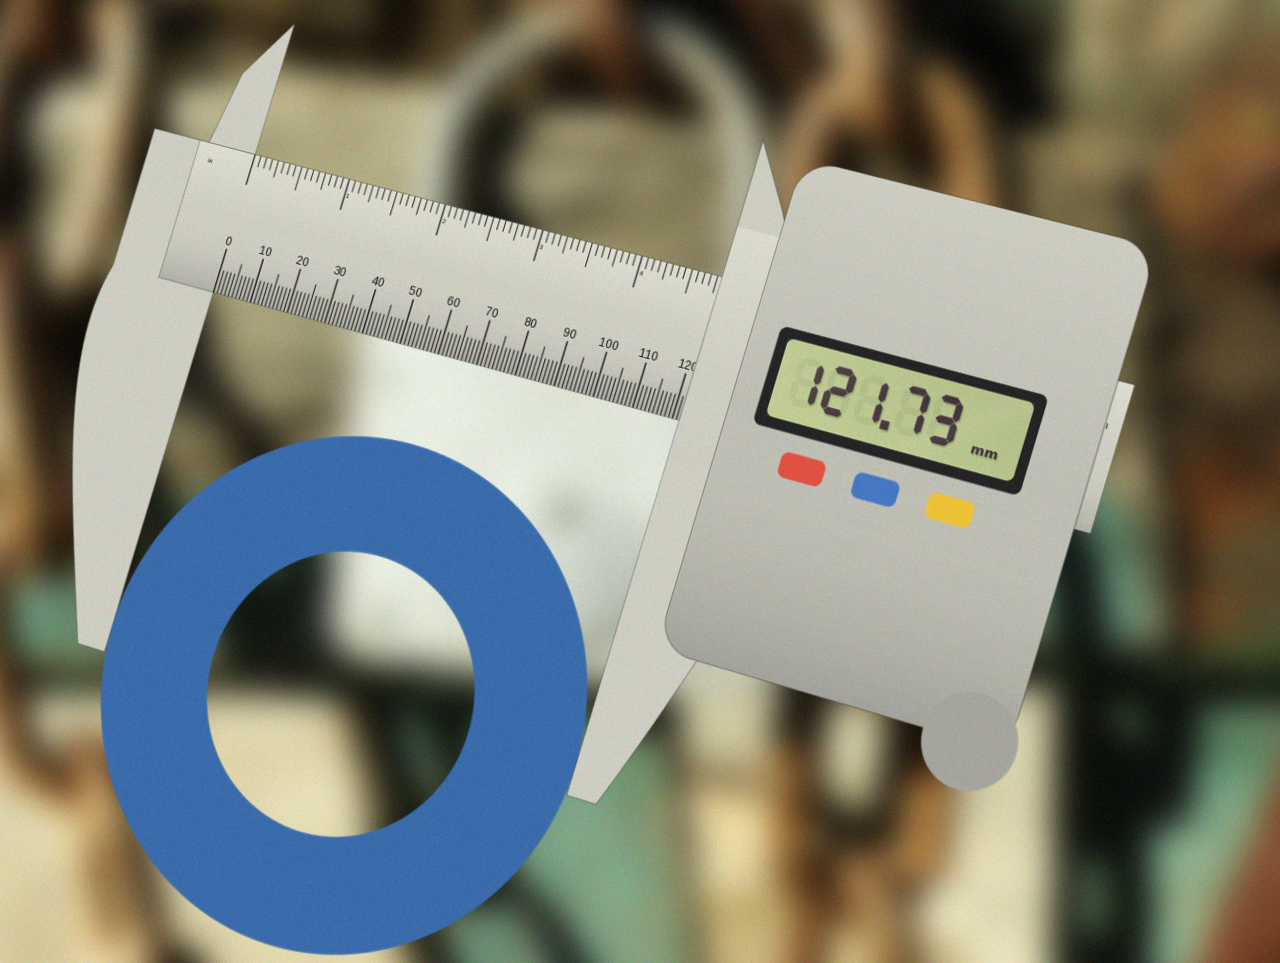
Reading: 121.73 mm
